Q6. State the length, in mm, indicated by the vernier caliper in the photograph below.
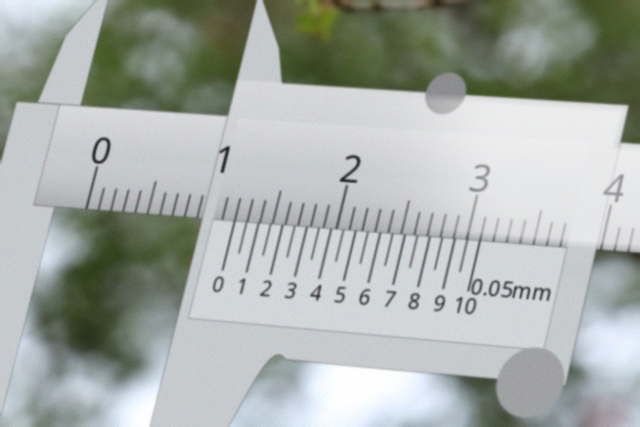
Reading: 12.0 mm
